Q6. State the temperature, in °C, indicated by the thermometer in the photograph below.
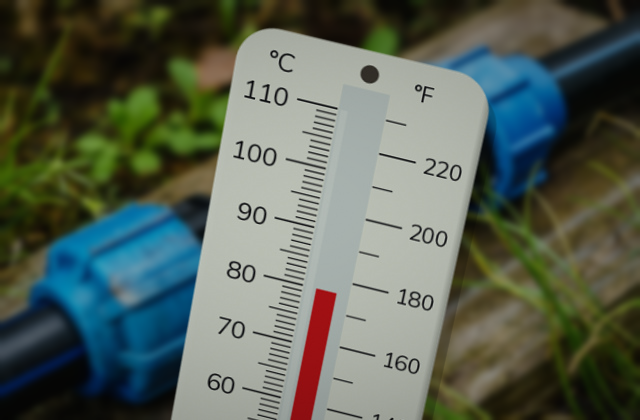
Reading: 80 °C
